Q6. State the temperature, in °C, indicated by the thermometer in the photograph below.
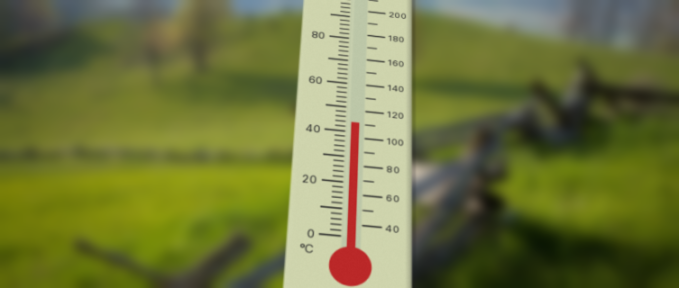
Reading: 44 °C
